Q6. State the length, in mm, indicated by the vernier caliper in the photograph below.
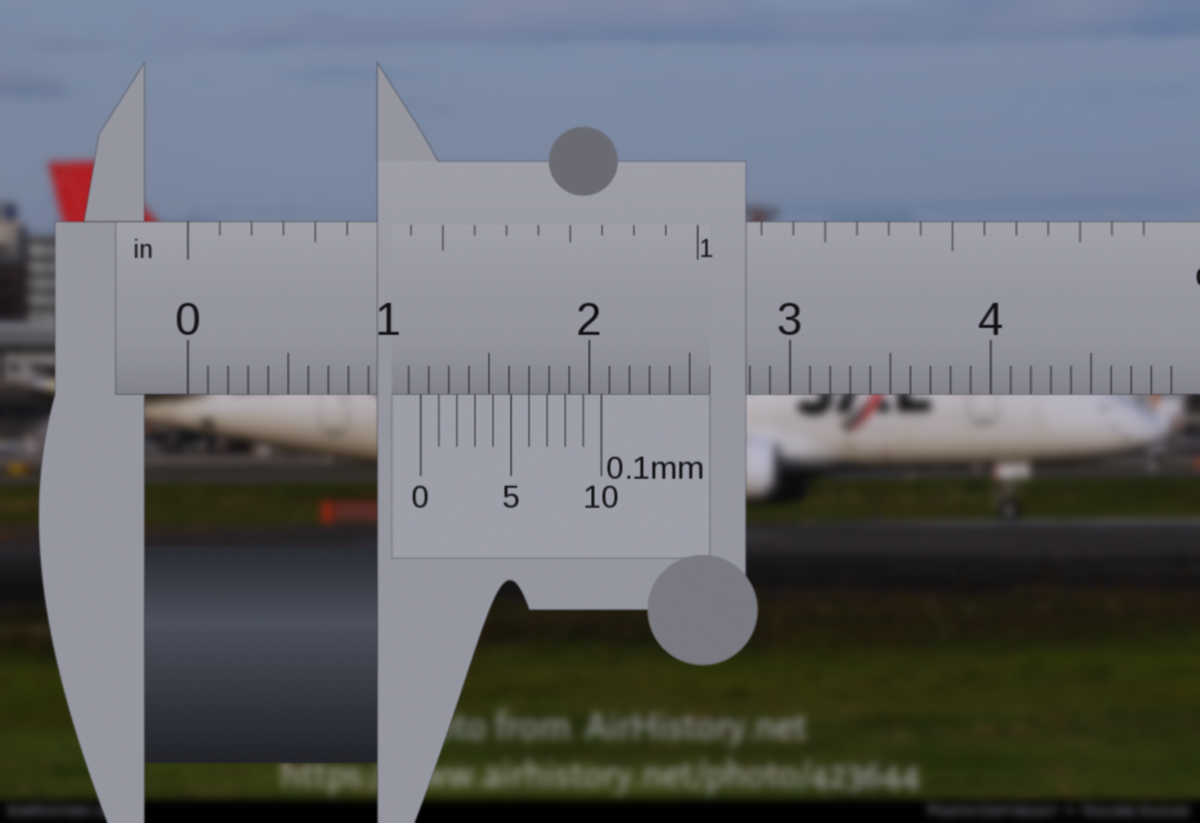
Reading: 11.6 mm
